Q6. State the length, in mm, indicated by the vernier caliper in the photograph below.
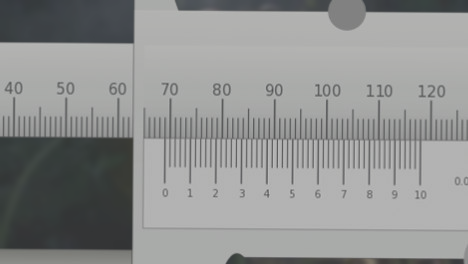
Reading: 69.0 mm
